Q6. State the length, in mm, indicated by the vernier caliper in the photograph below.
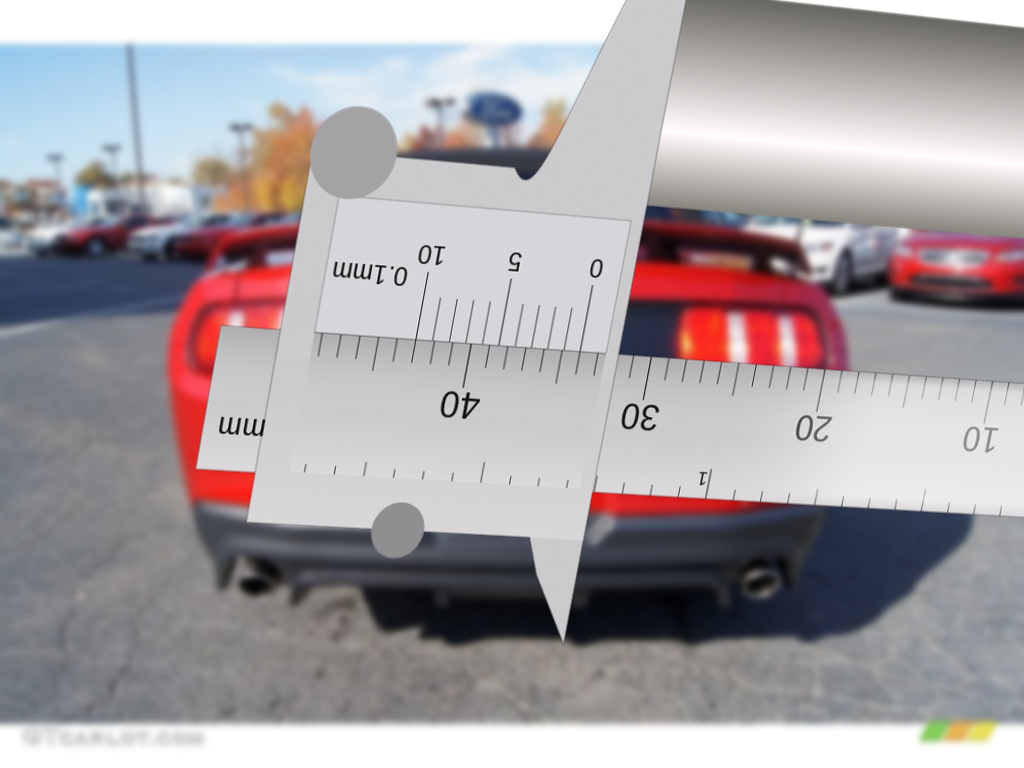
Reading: 34.0 mm
